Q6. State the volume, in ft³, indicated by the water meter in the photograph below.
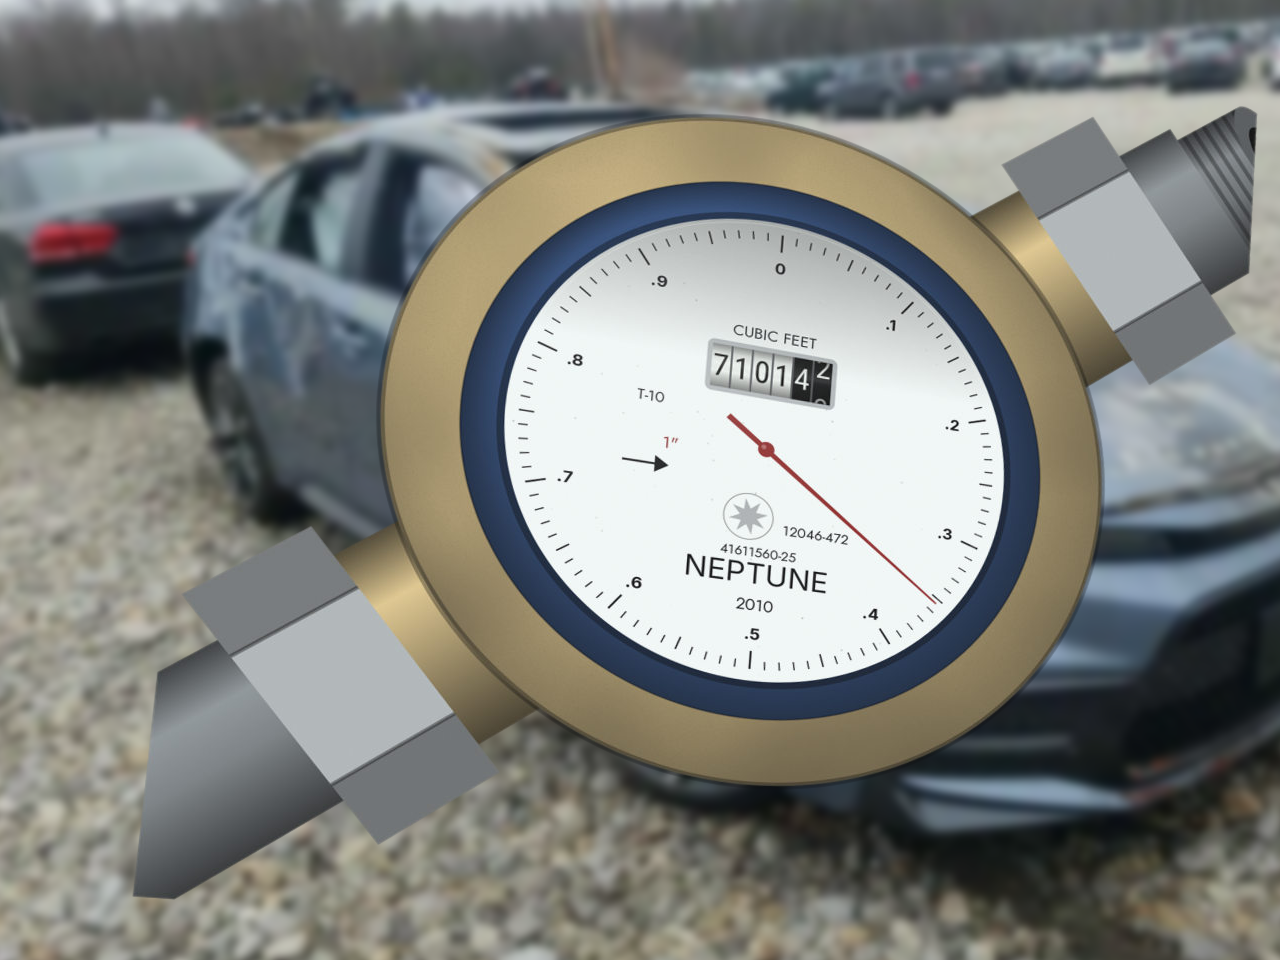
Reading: 710142.35 ft³
